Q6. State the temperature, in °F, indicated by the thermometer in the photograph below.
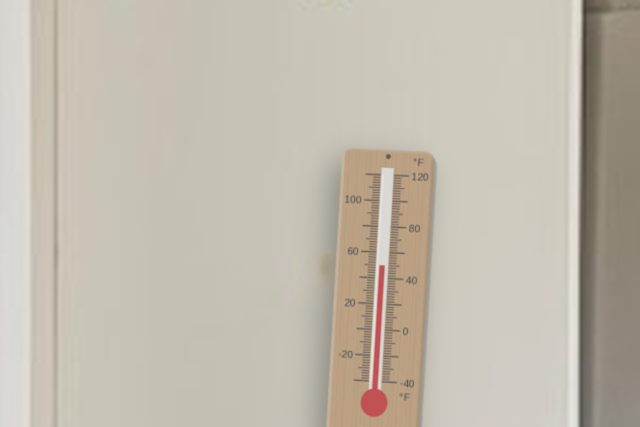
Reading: 50 °F
